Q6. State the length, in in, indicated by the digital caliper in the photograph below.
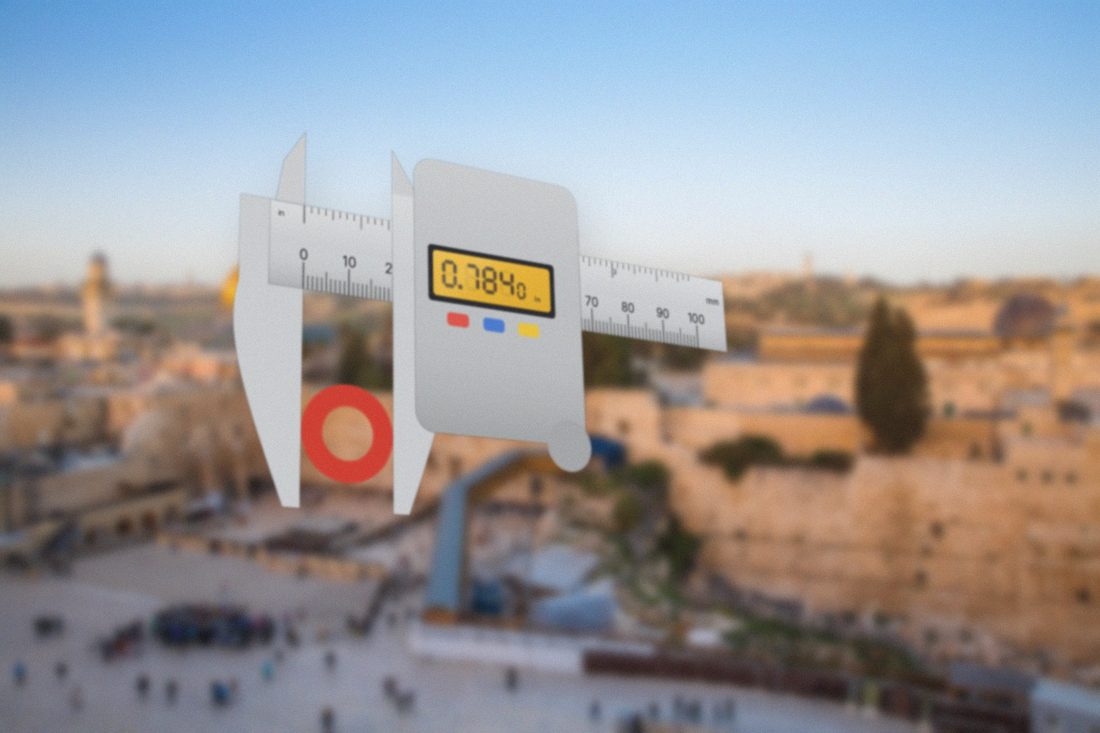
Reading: 0.7840 in
